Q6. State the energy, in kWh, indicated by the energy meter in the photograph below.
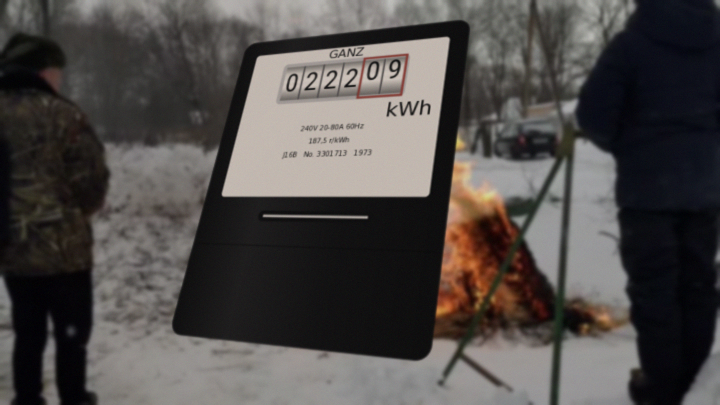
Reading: 222.09 kWh
